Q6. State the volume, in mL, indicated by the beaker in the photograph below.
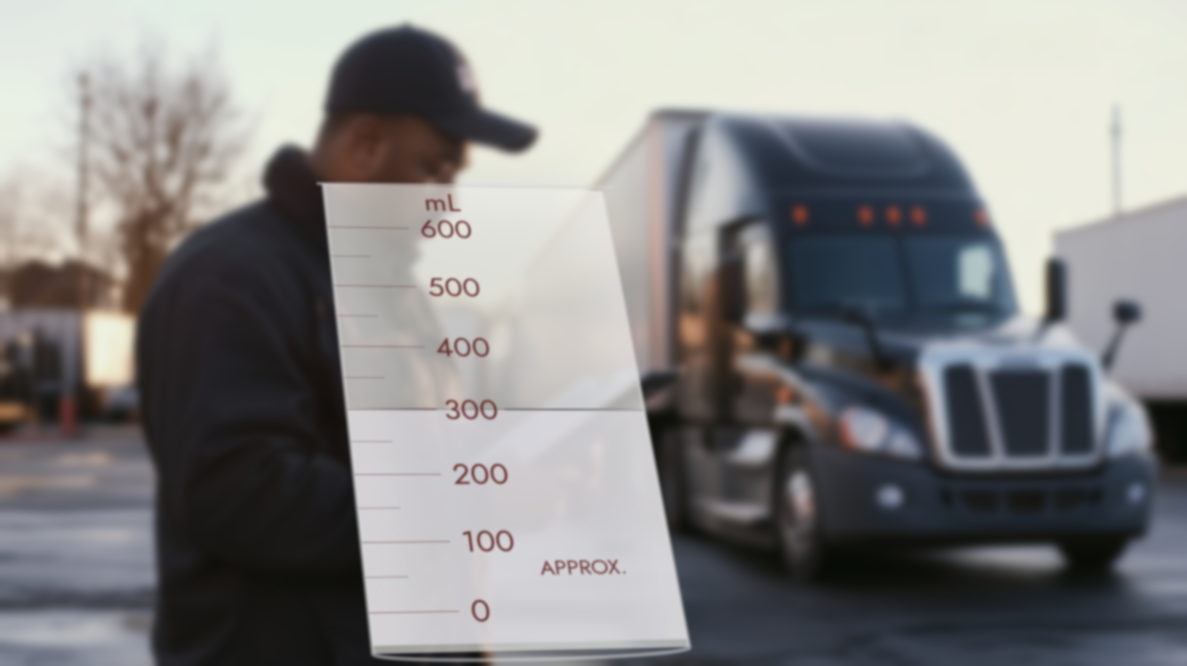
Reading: 300 mL
